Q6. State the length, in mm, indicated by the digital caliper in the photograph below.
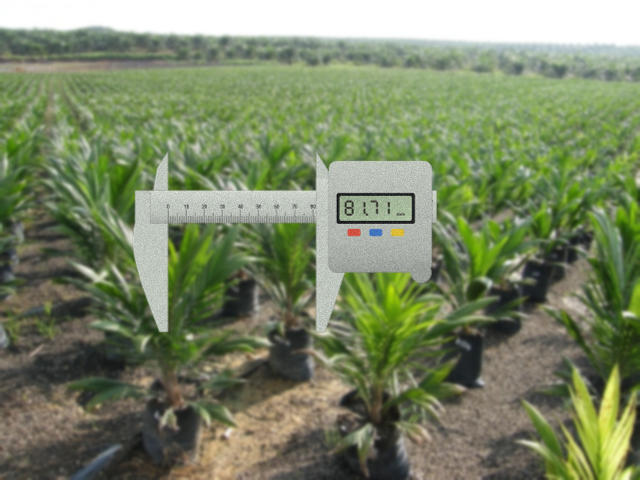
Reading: 81.71 mm
